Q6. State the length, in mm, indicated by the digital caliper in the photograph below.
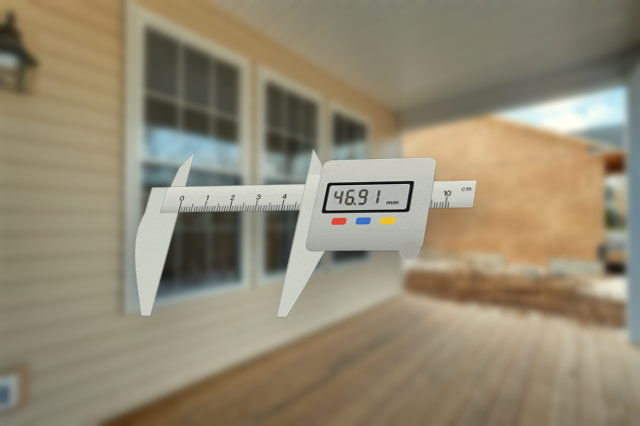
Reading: 46.91 mm
